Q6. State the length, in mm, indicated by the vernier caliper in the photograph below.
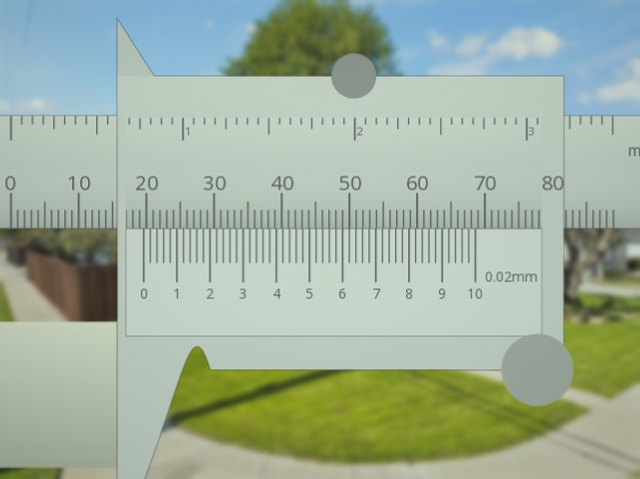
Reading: 19.6 mm
